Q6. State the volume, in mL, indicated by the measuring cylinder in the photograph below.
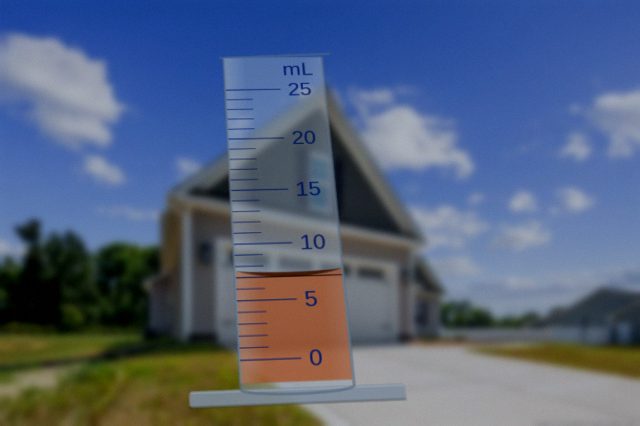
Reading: 7 mL
